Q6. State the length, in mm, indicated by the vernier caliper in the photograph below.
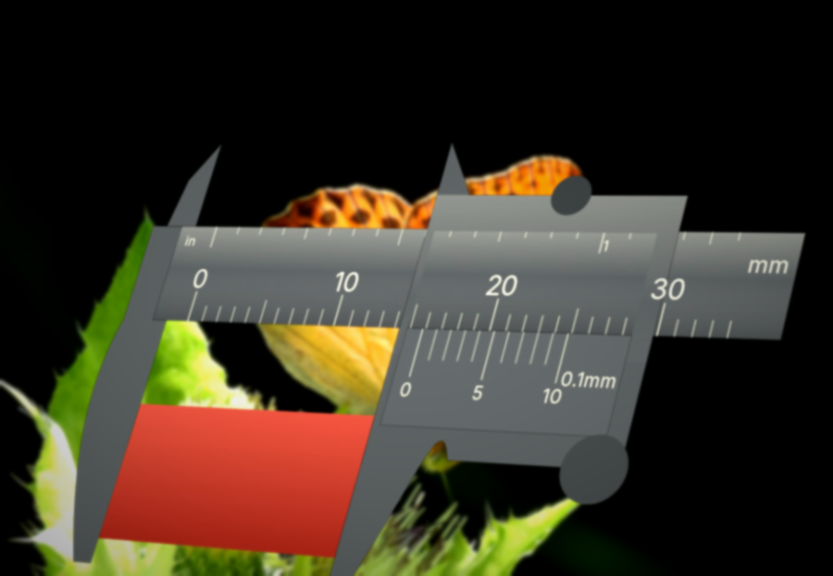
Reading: 15.8 mm
